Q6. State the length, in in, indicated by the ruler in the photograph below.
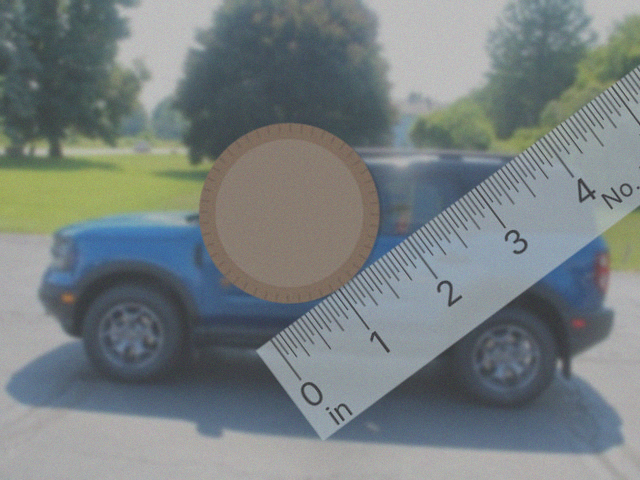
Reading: 2.125 in
